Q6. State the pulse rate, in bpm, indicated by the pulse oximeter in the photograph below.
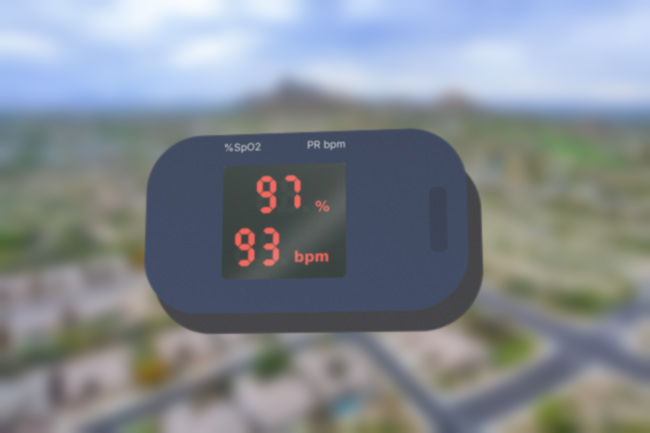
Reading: 93 bpm
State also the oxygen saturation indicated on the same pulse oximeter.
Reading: 97 %
